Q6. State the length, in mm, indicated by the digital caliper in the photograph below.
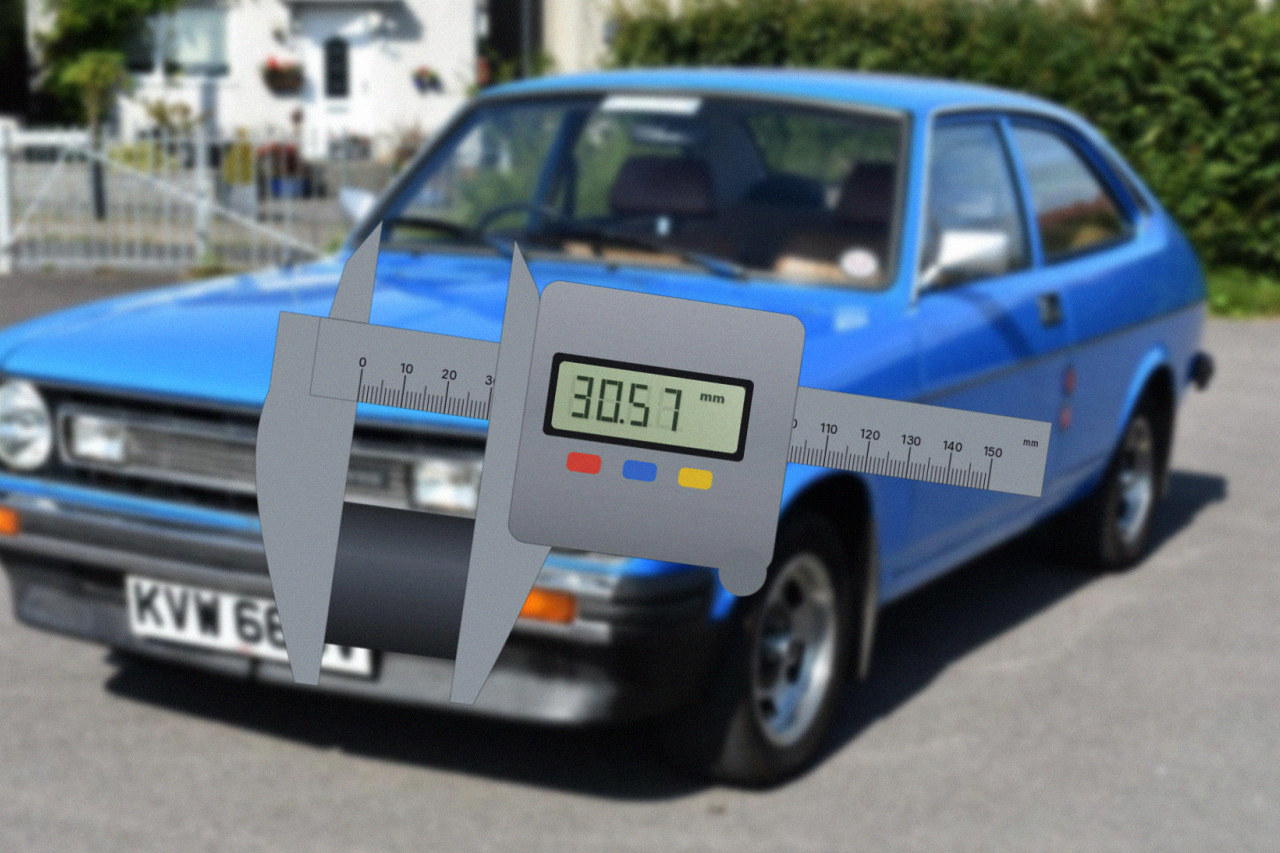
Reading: 30.57 mm
